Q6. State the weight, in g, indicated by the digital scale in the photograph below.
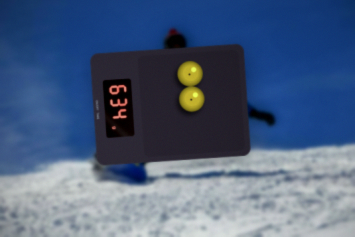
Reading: 634 g
